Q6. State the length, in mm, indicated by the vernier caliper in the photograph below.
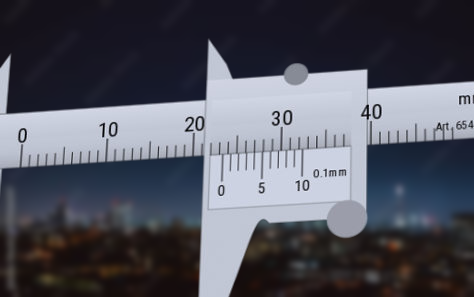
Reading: 23.4 mm
